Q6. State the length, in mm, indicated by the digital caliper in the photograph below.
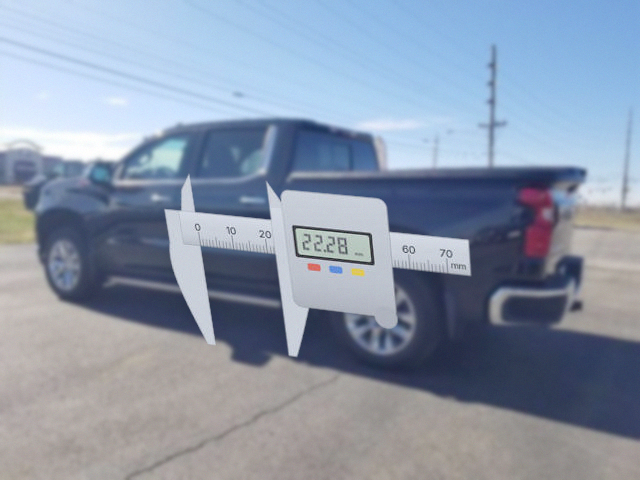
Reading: 22.28 mm
